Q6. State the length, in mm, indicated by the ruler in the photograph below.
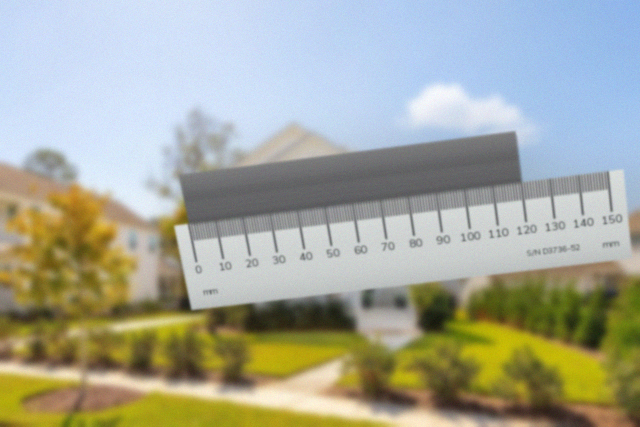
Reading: 120 mm
